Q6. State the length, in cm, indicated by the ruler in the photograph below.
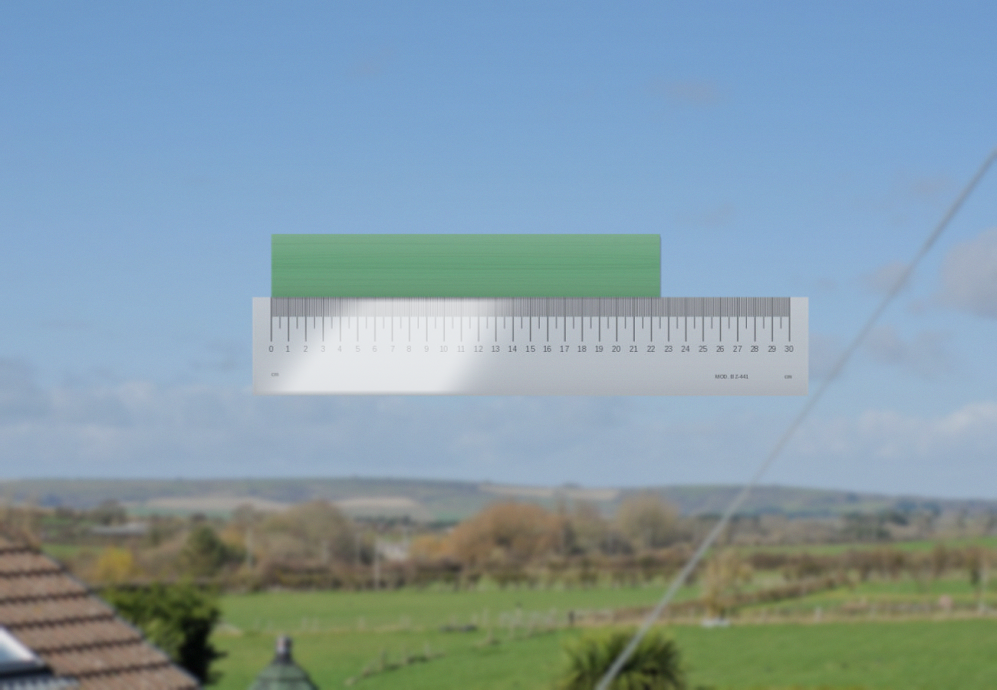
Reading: 22.5 cm
